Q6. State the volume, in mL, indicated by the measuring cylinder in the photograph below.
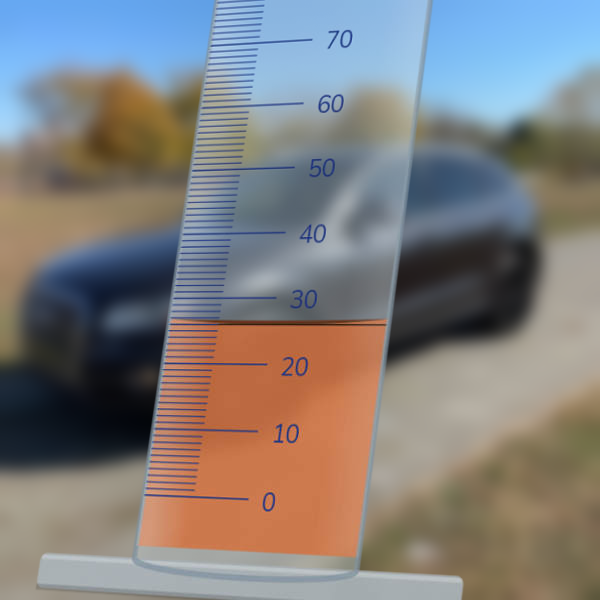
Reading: 26 mL
